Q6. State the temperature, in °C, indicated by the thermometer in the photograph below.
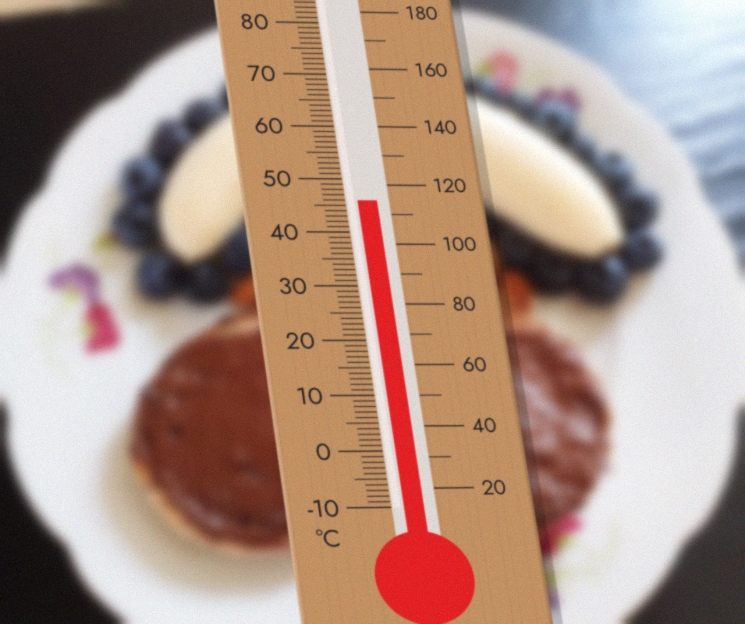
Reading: 46 °C
